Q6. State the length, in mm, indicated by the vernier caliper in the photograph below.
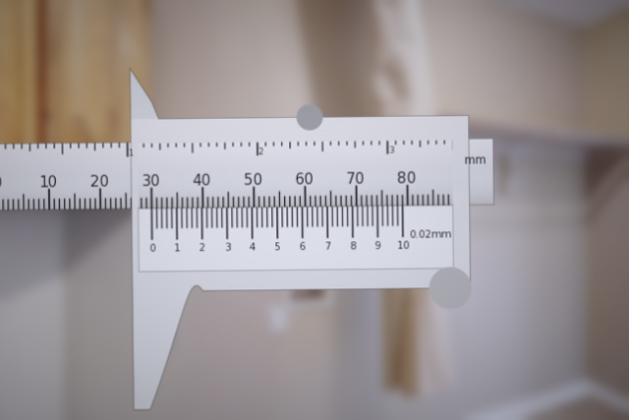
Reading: 30.0 mm
